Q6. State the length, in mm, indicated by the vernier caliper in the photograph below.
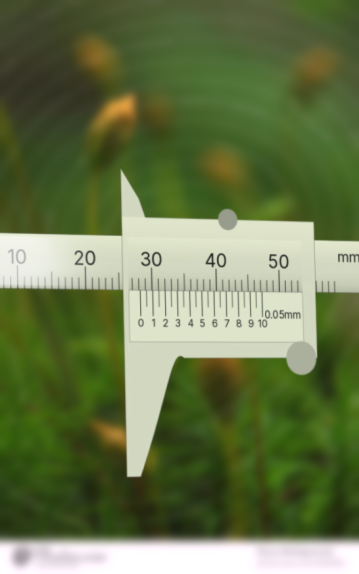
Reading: 28.2 mm
